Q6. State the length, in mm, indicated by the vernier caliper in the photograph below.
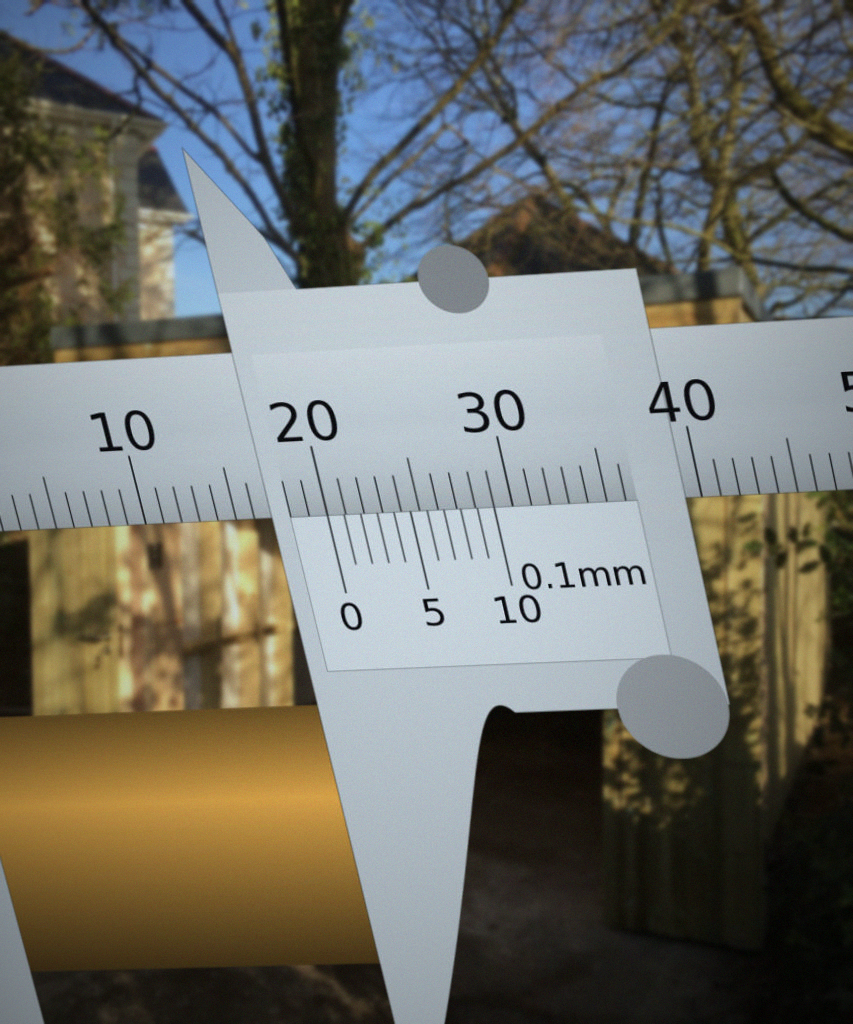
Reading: 20.0 mm
